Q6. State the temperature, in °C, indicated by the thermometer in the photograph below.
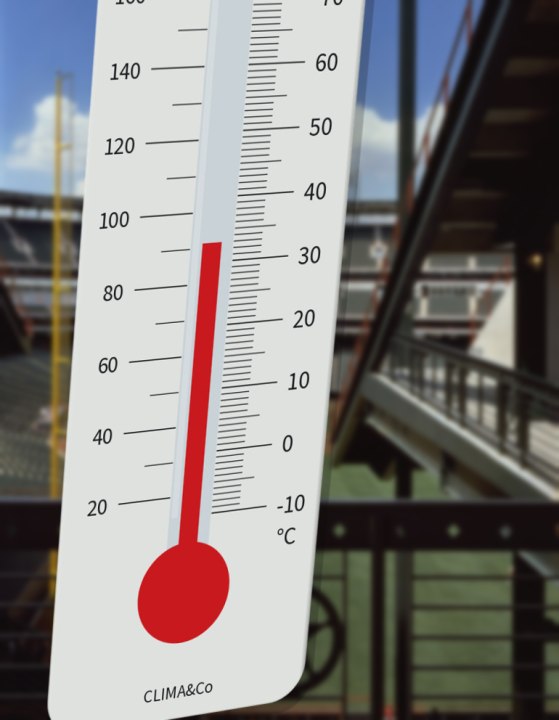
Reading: 33 °C
